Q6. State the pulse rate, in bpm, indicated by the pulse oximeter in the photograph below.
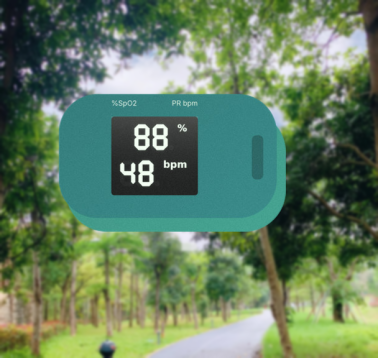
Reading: 48 bpm
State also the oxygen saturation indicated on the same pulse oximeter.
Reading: 88 %
